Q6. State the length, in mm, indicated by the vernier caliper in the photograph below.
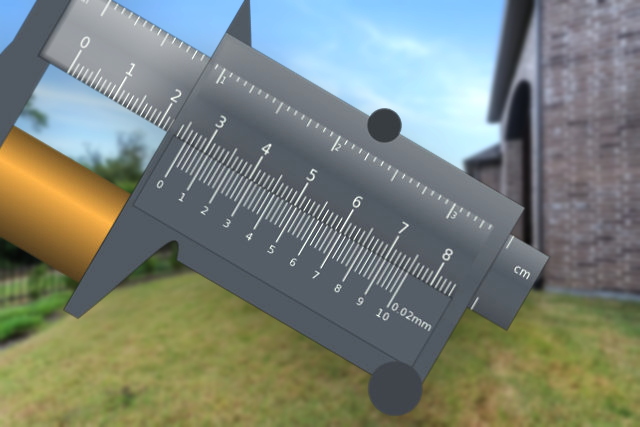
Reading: 26.0 mm
